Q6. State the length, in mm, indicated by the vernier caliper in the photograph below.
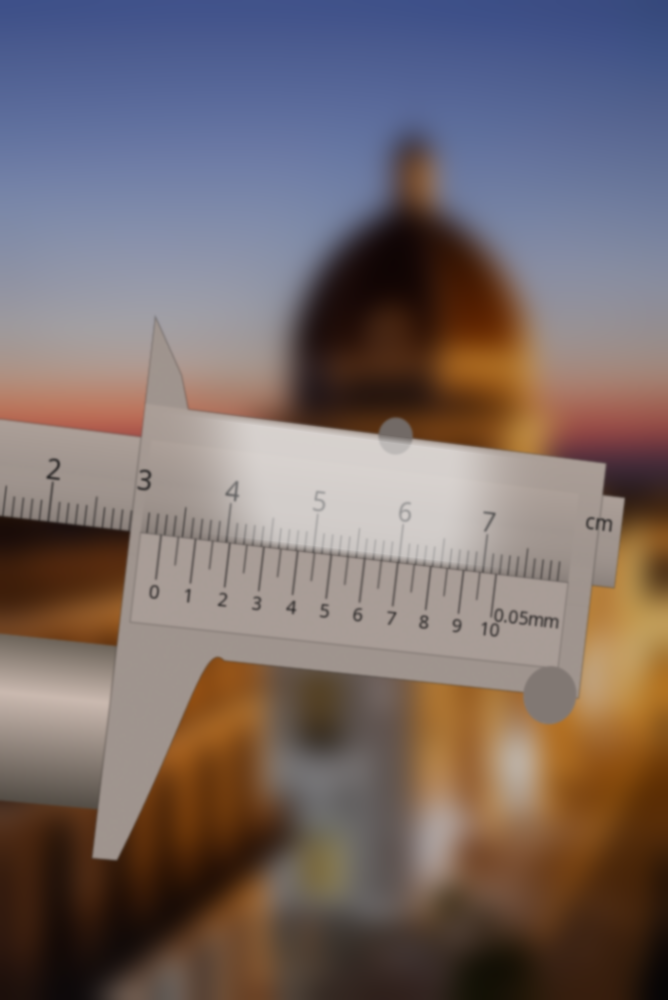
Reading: 32.6 mm
